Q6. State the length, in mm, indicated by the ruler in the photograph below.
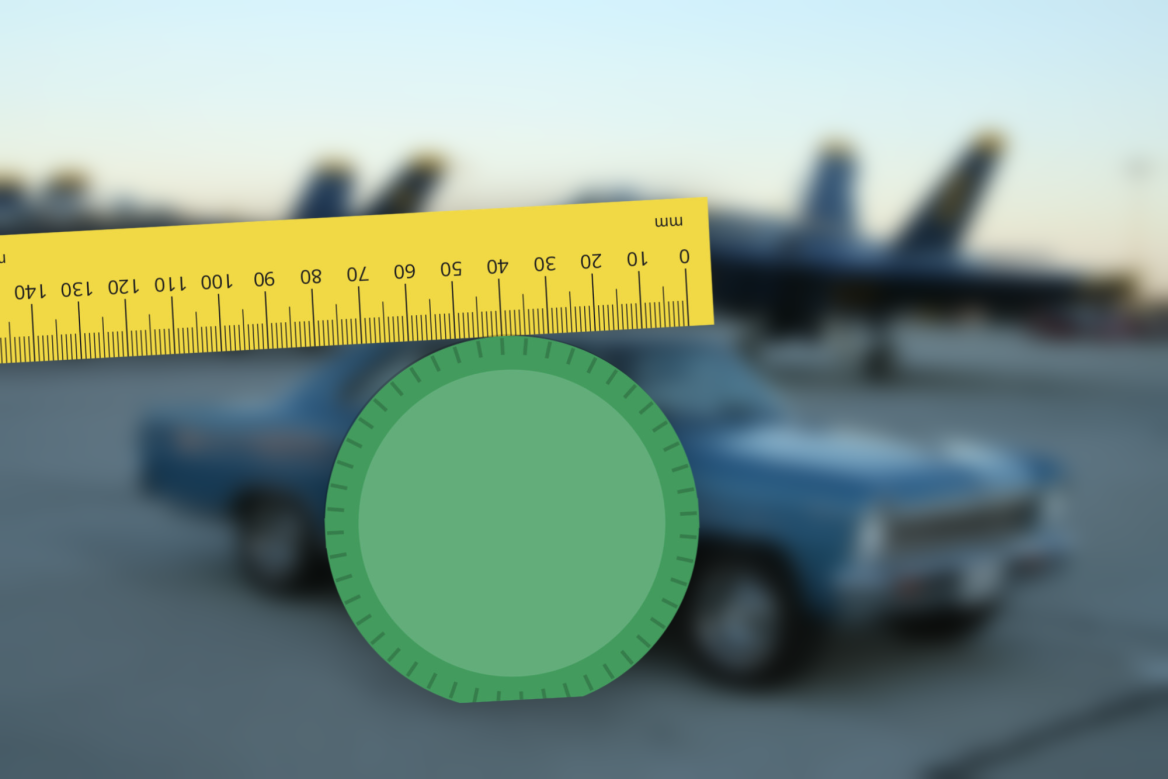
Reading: 80 mm
